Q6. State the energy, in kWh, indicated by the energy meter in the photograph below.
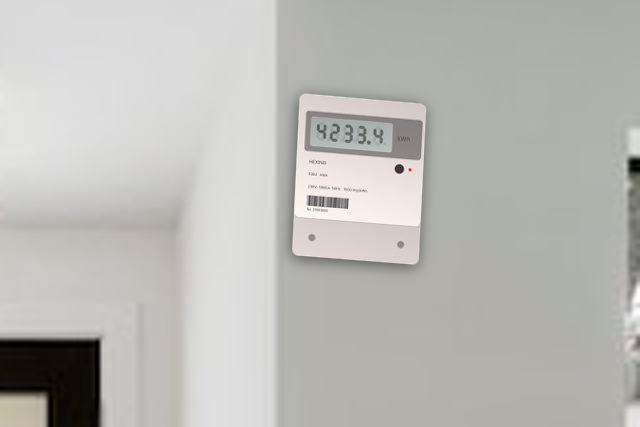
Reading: 4233.4 kWh
